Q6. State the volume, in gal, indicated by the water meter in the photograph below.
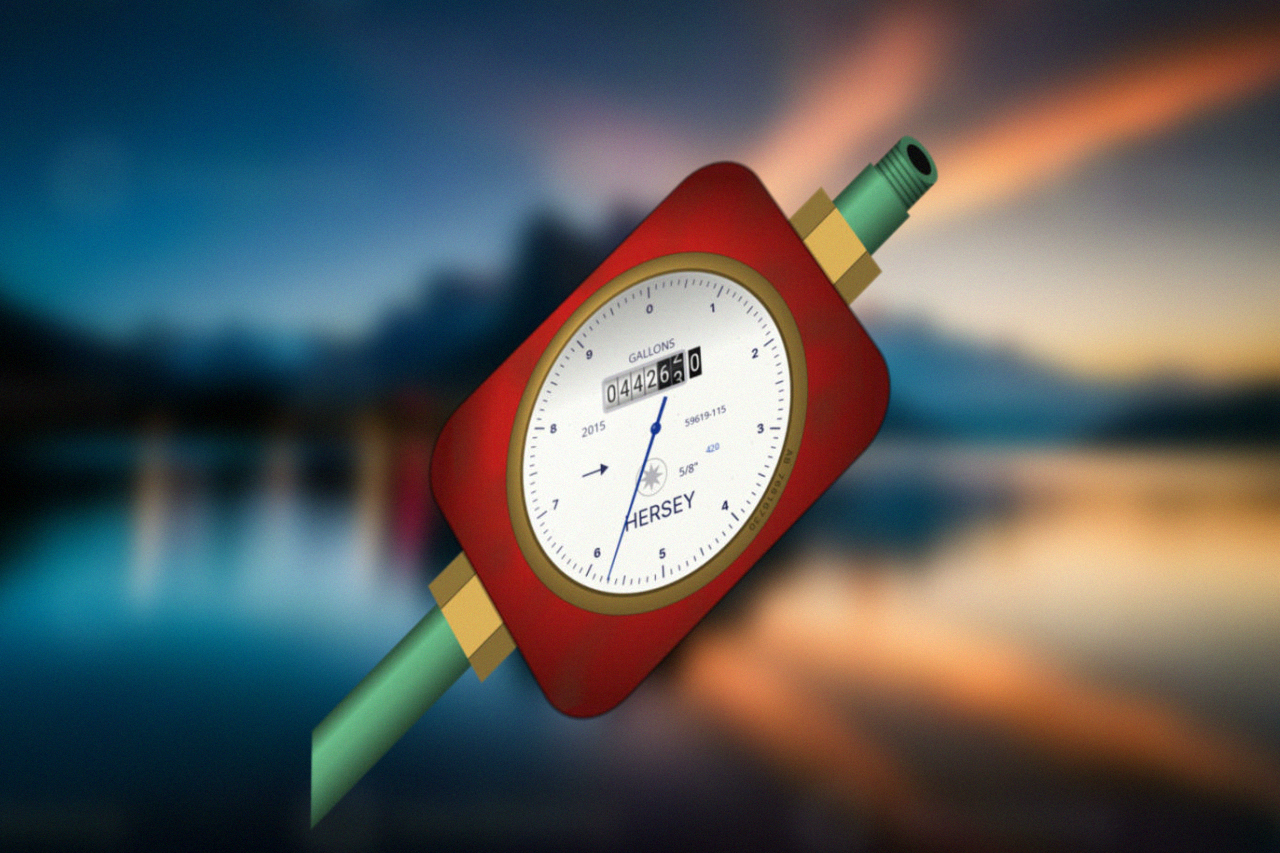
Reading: 442625.7 gal
